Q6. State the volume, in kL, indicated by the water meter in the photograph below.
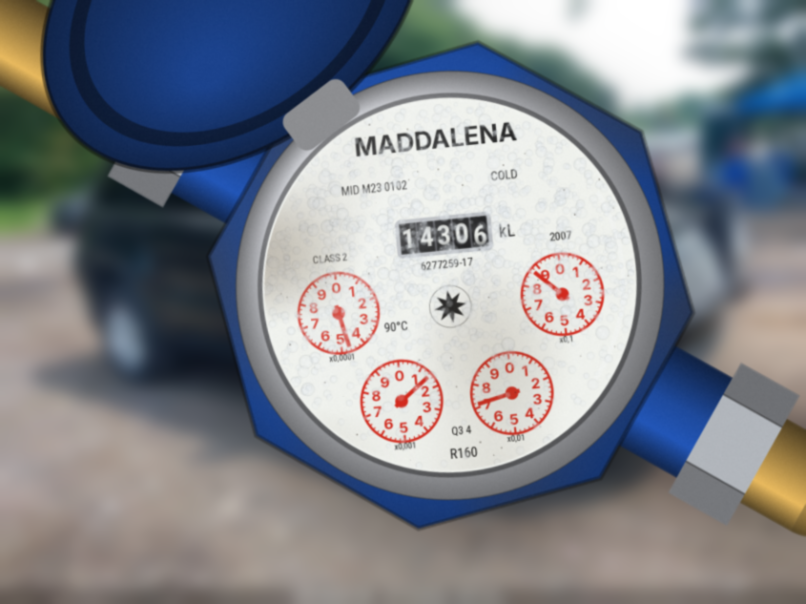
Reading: 14305.8714 kL
